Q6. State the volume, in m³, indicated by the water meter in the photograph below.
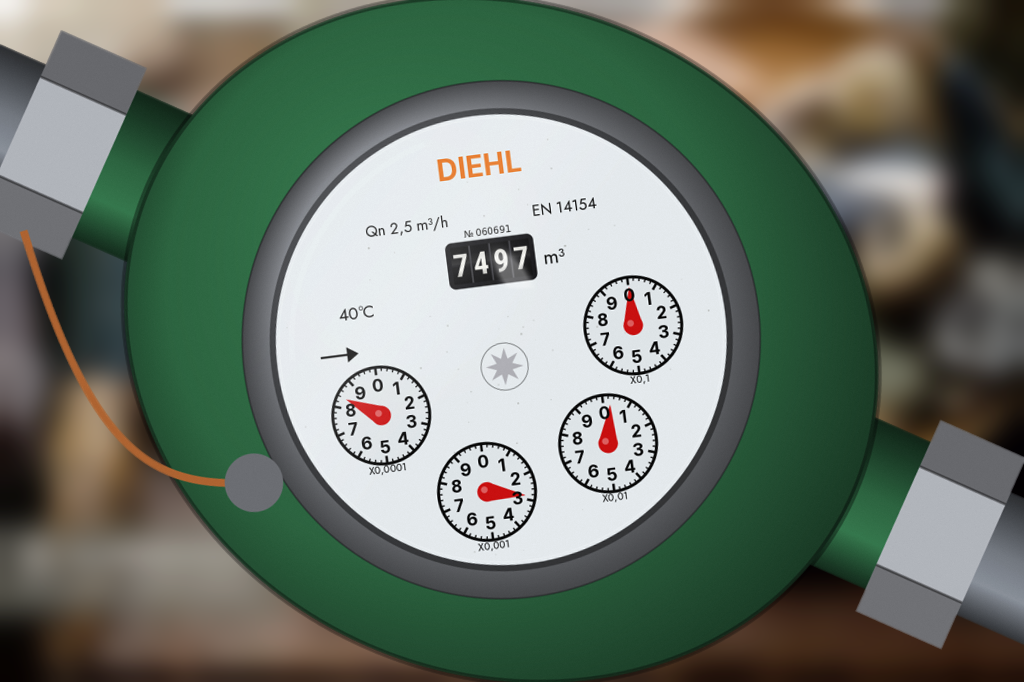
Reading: 7497.0028 m³
